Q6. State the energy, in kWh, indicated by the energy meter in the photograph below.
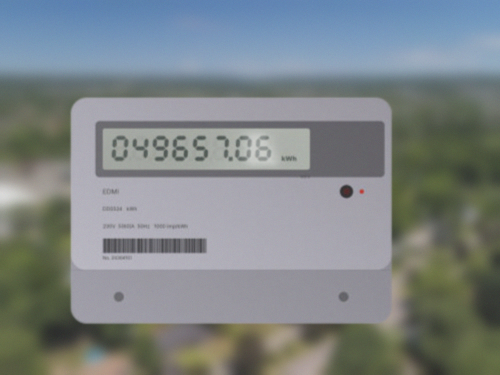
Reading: 49657.06 kWh
